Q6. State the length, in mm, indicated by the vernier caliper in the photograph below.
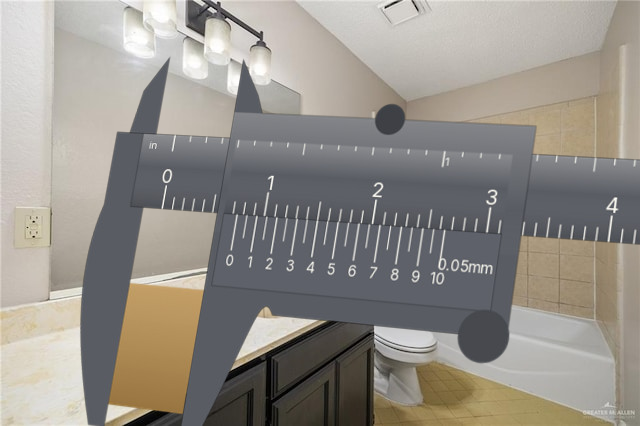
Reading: 7.4 mm
